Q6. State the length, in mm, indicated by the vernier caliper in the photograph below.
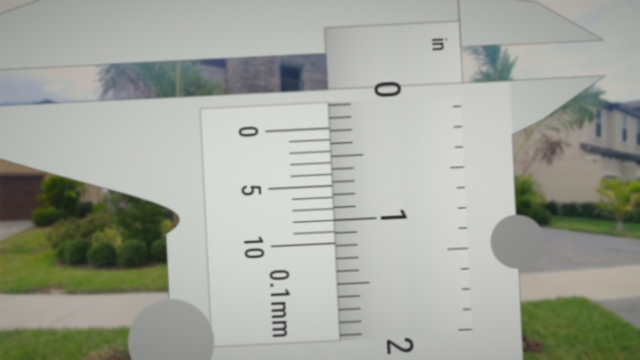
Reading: 2.8 mm
